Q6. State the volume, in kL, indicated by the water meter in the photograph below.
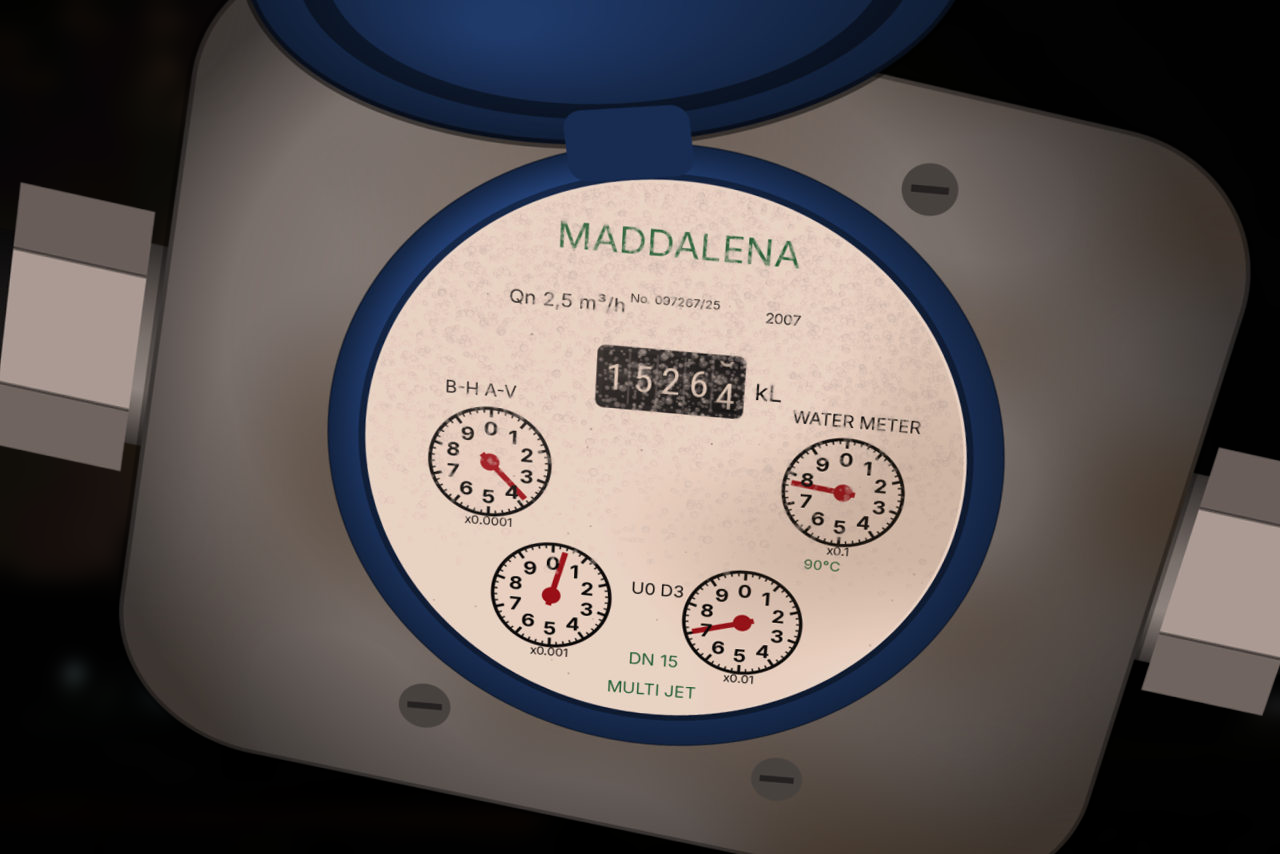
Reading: 15263.7703 kL
